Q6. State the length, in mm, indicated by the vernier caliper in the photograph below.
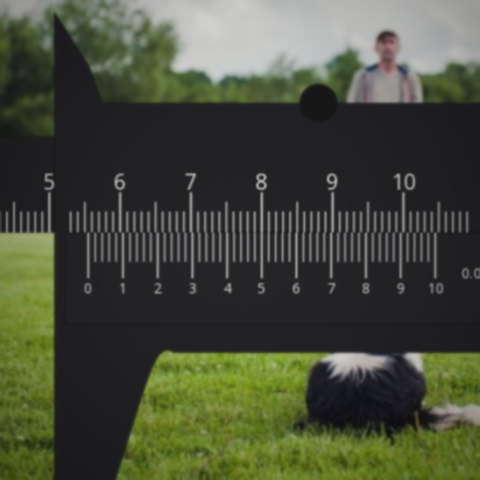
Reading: 55.5 mm
